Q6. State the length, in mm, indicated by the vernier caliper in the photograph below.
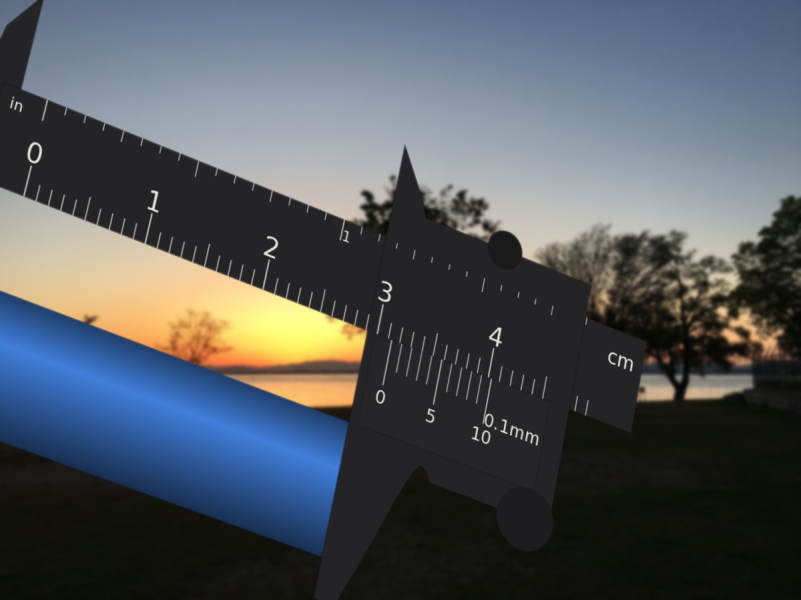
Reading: 31.3 mm
